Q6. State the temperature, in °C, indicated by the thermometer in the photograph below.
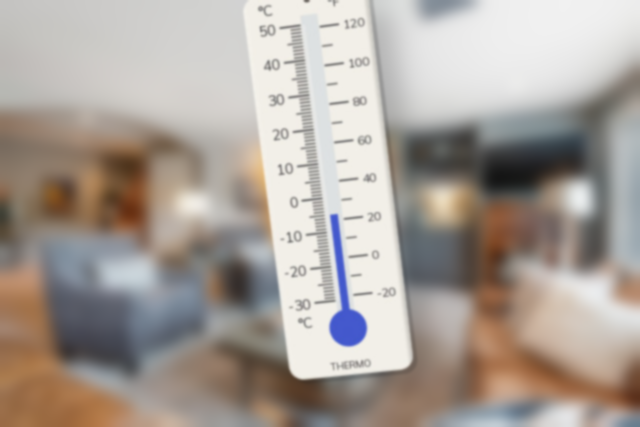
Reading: -5 °C
